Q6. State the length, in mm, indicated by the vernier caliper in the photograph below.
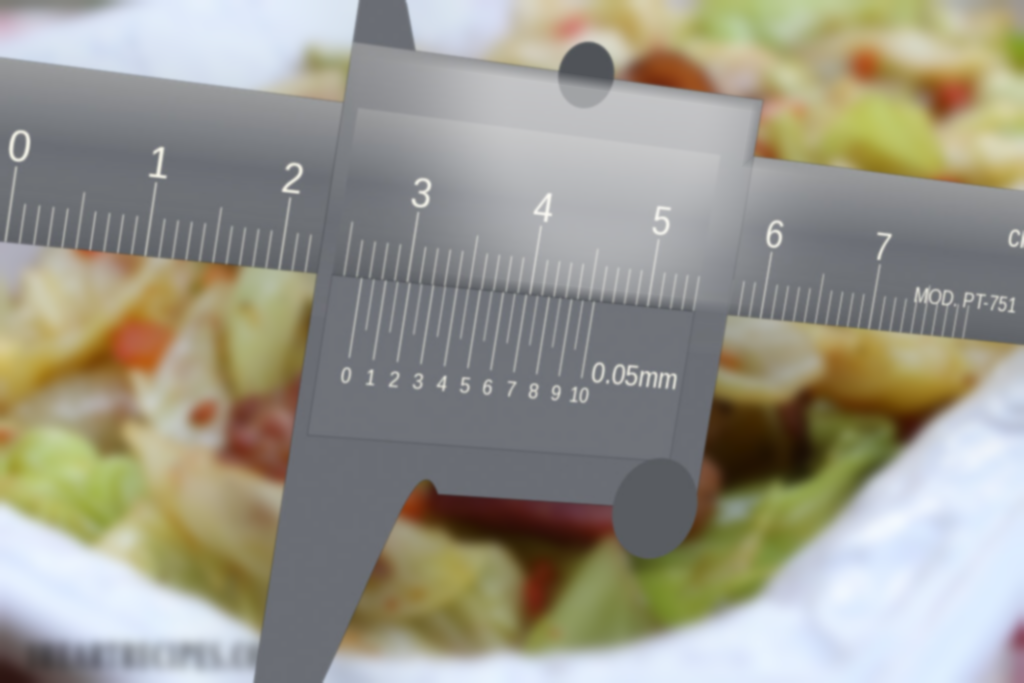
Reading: 26.4 mm
